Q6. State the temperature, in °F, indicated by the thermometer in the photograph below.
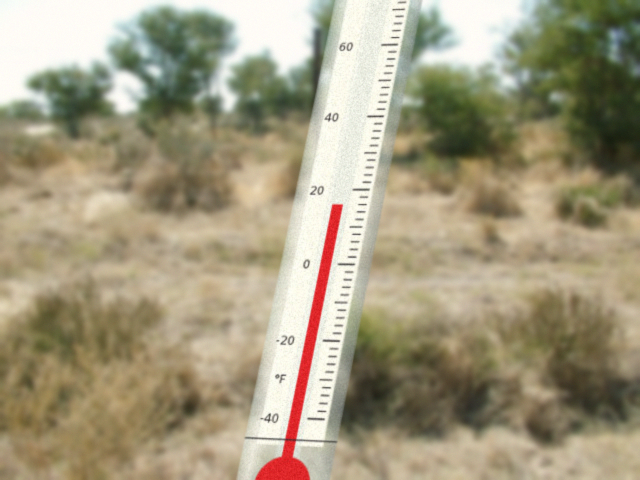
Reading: 16 °F
